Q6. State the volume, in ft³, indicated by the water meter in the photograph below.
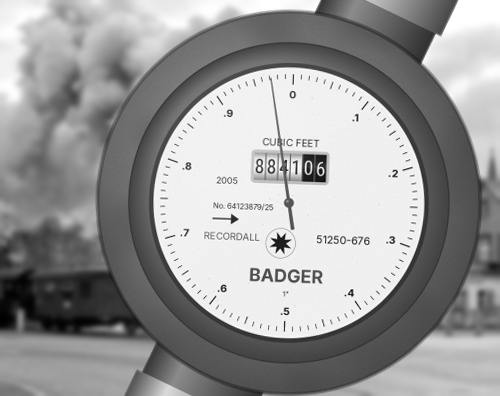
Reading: 884105.97 ft³
